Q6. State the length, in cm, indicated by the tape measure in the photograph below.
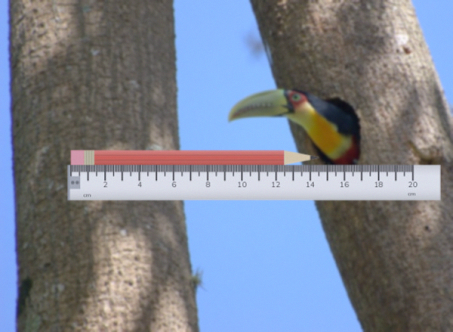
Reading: 14.5 cm
